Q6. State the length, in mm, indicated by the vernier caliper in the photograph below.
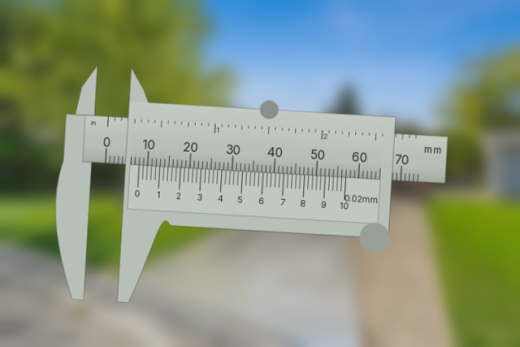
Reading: 8.0 mm
